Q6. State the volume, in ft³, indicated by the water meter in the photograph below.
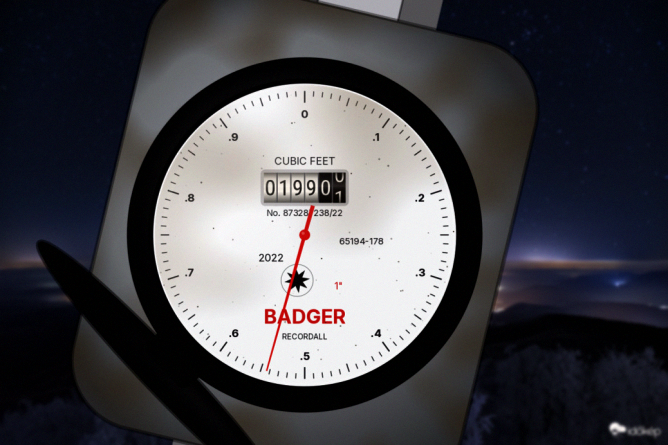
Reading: 19900.54 ft³
